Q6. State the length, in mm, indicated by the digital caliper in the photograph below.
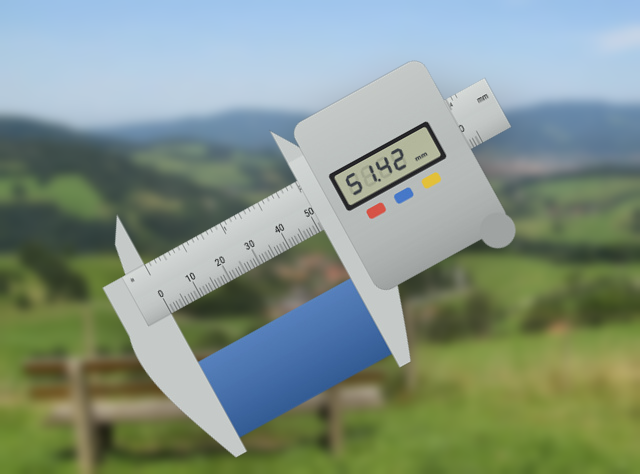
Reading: 51.42 mm
